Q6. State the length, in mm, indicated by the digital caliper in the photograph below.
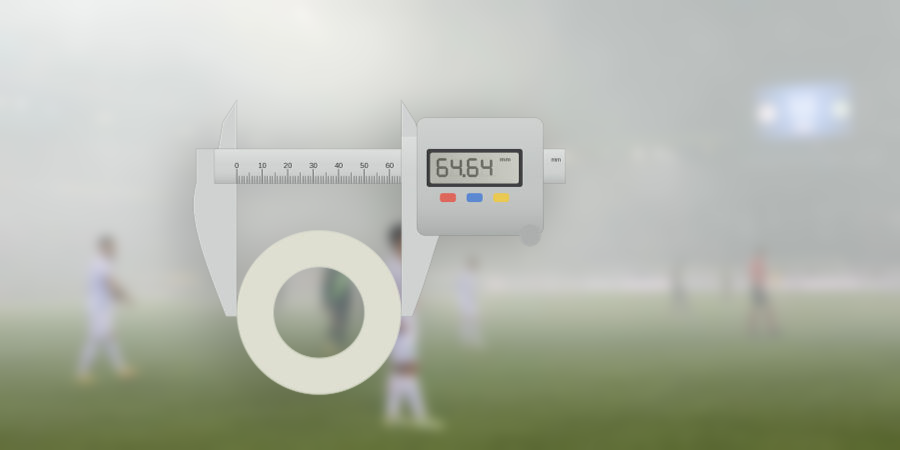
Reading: 64.64 mm
